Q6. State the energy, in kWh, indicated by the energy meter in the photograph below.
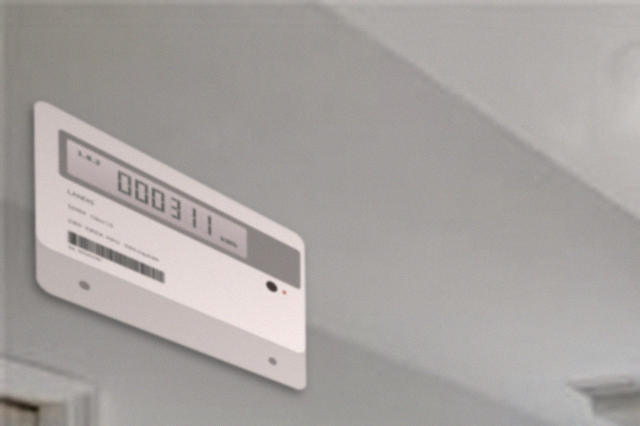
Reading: 311 kWh
